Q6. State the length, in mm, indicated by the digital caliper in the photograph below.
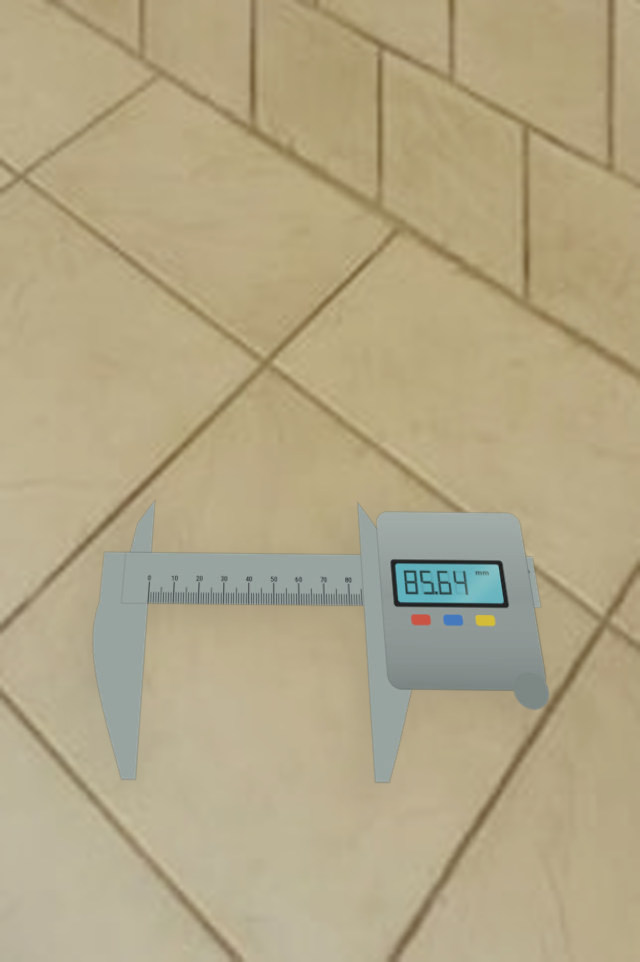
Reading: 85.64 mm
